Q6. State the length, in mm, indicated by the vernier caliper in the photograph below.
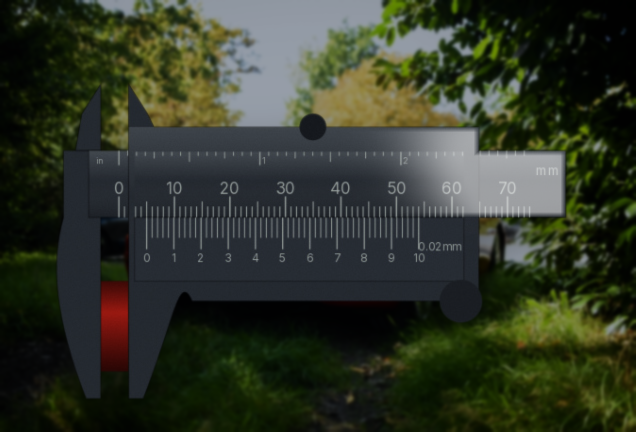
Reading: 5.0 mm
